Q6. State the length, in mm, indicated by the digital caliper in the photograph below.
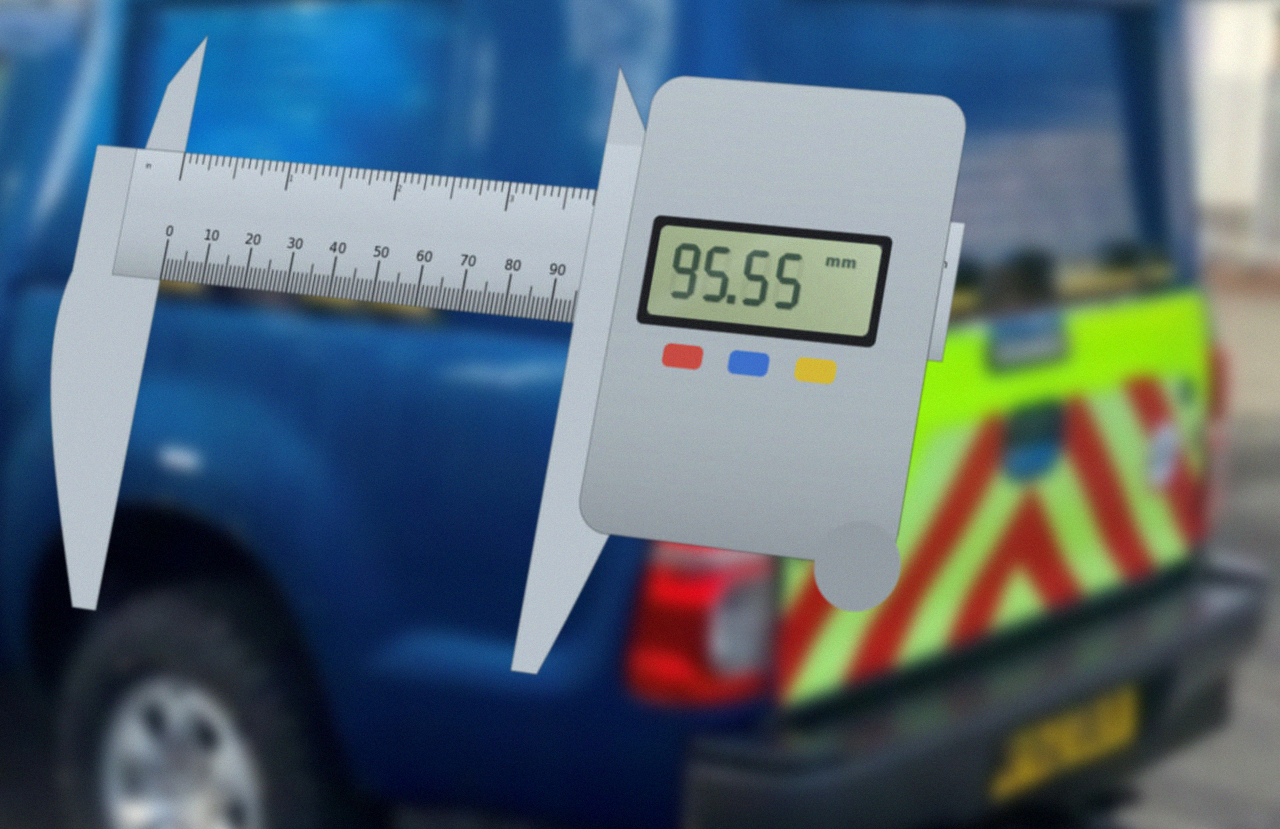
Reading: 95.55 mm
